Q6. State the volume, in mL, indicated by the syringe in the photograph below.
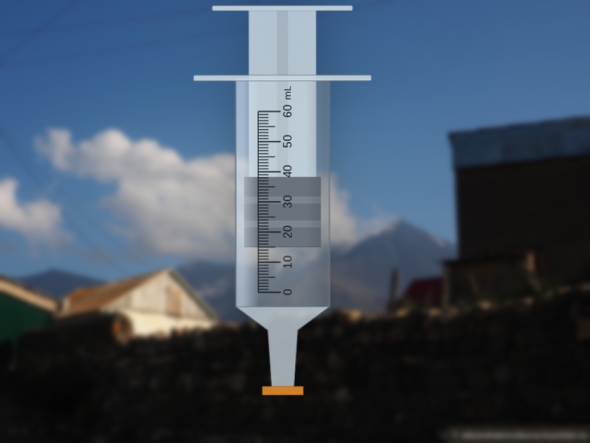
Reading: 15 mL
